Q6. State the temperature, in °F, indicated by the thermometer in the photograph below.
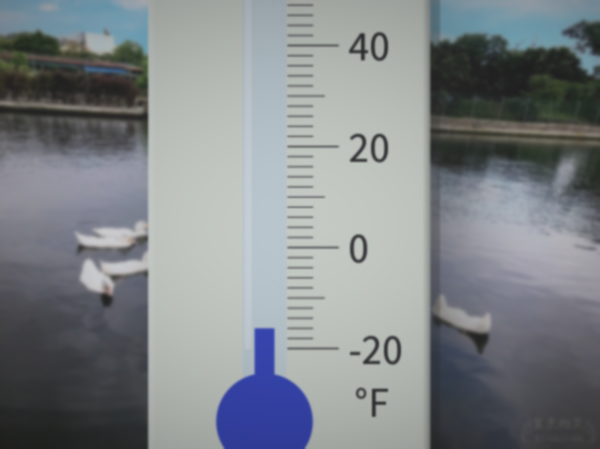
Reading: -16 °F
